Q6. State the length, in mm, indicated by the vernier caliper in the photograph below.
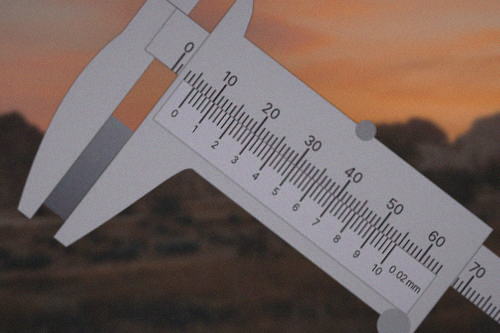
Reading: 5.5 mm
